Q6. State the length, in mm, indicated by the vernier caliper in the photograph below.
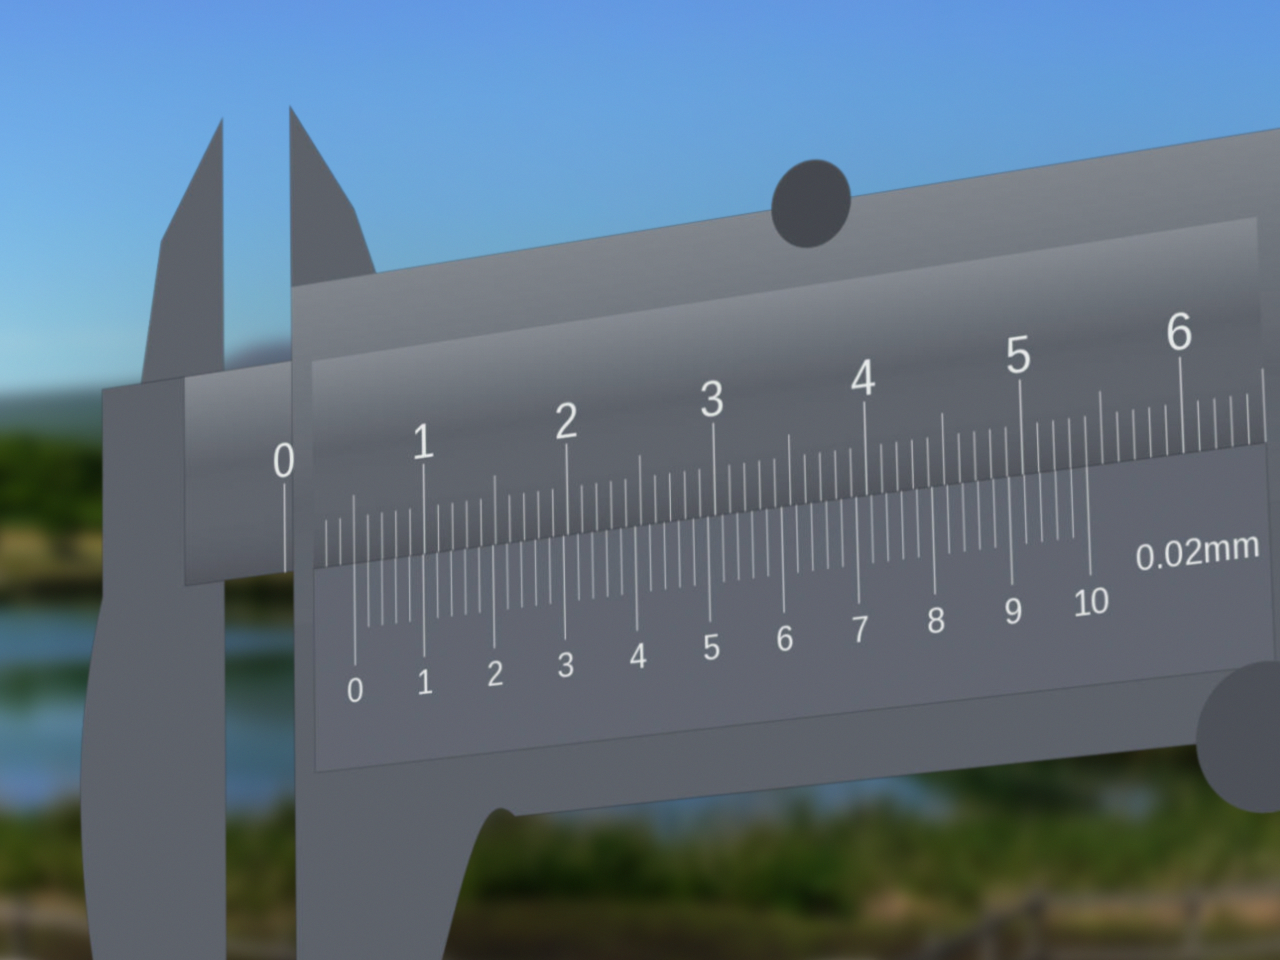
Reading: 5.0 mm
